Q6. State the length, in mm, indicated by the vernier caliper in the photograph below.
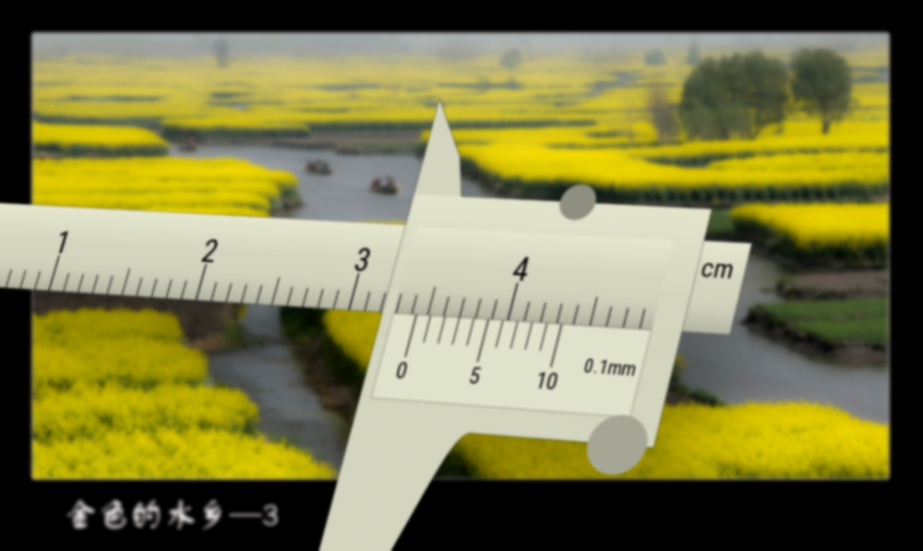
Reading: 34.3 mm
